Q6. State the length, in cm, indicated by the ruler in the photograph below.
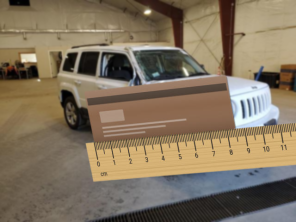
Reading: 8.5 cm
